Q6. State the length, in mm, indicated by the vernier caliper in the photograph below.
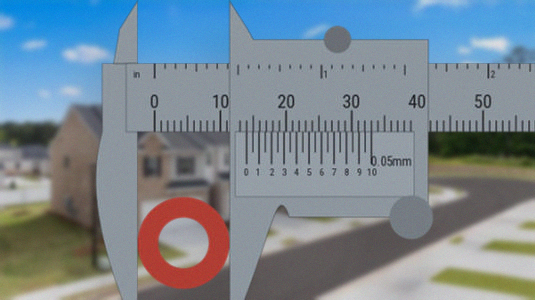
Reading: 14.0 mm
